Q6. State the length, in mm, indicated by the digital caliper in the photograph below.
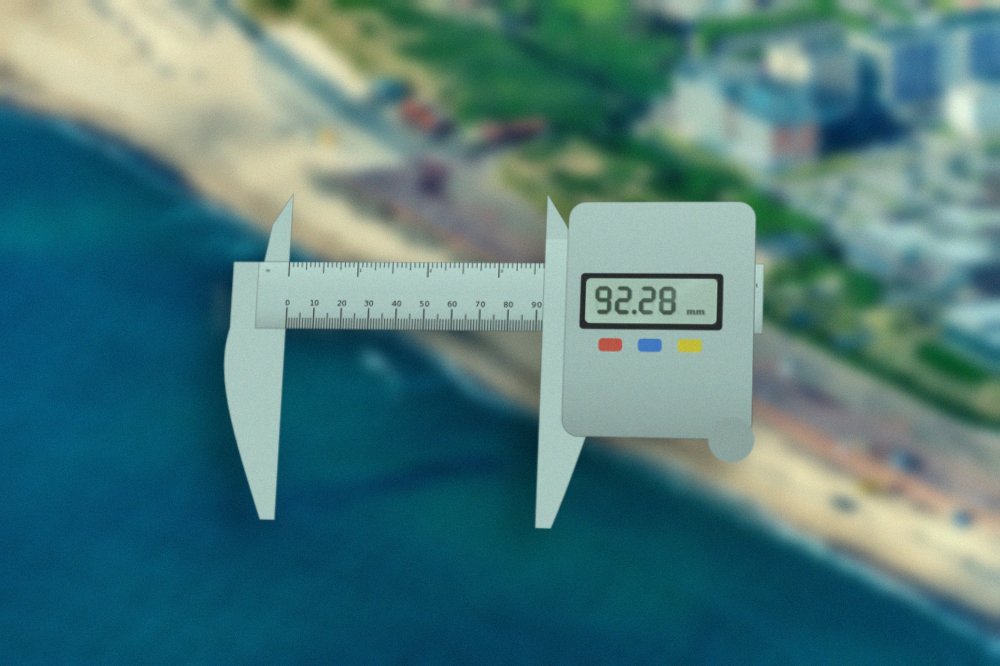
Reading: 92.28 mm
